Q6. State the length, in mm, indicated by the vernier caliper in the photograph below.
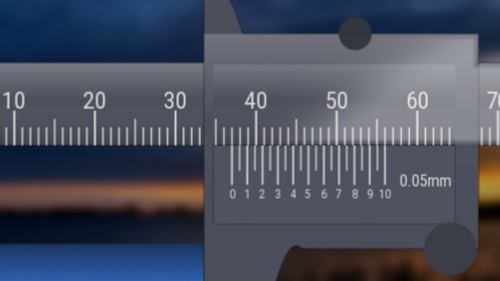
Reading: 37.0 mm
